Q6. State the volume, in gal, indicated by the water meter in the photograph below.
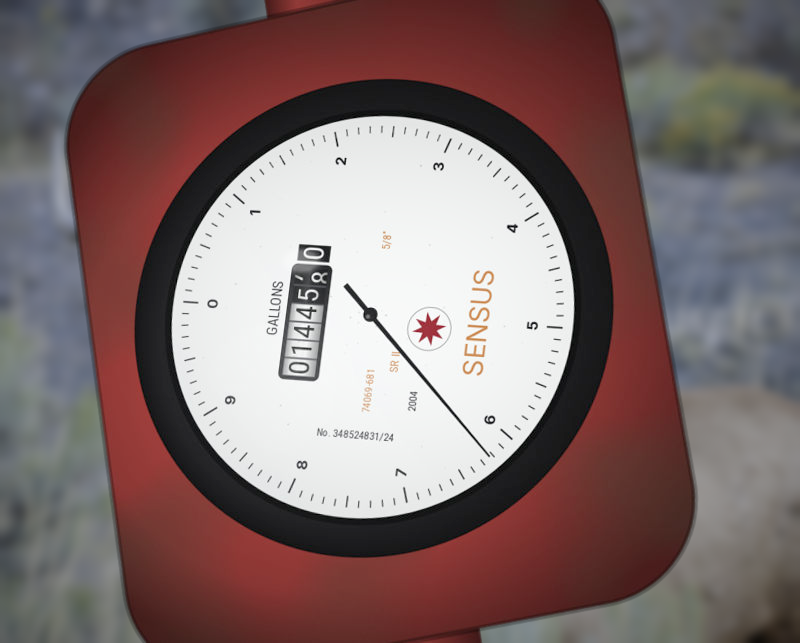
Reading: 144576.2 gal
